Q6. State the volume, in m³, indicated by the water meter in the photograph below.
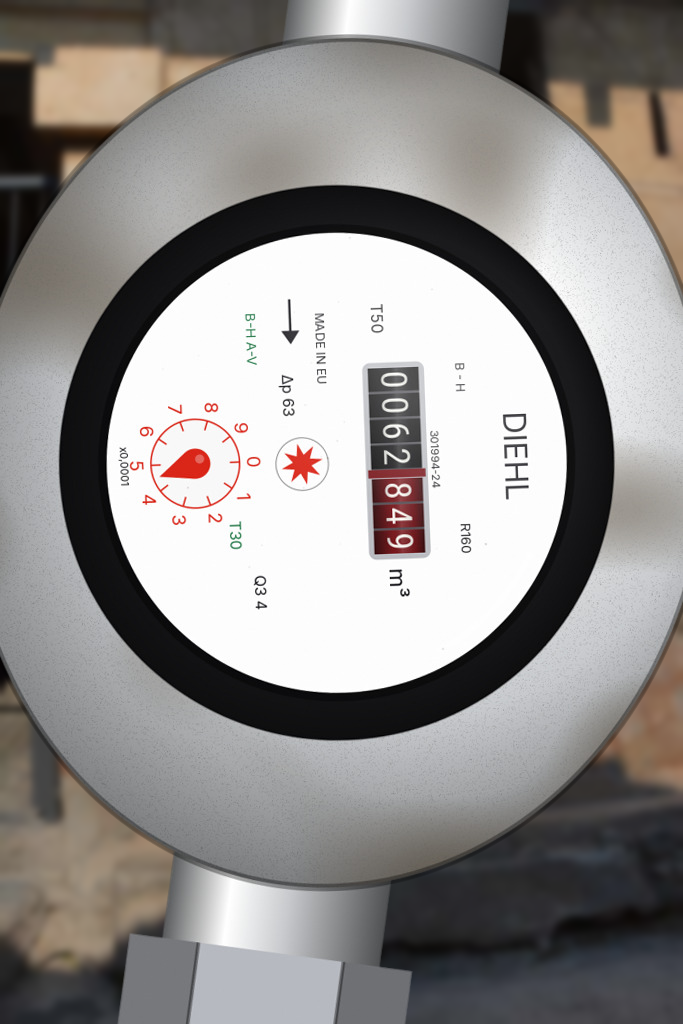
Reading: 62.8494 m³
